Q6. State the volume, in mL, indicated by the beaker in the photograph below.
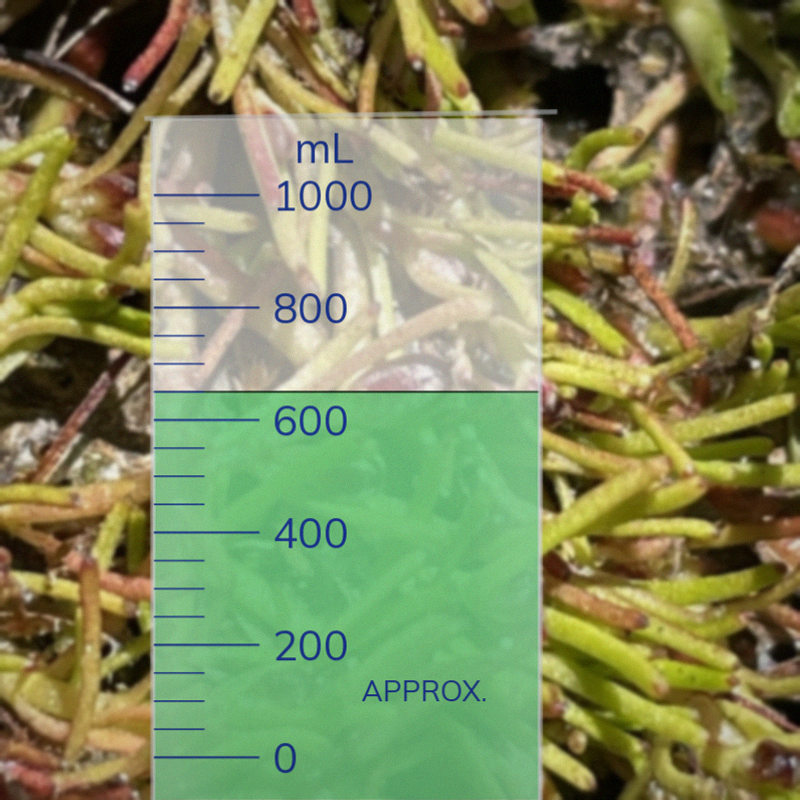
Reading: 650 mL
